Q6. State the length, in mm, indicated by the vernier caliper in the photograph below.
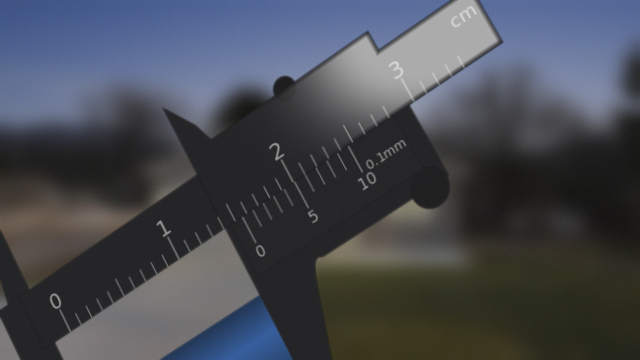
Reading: 15.6 mm
